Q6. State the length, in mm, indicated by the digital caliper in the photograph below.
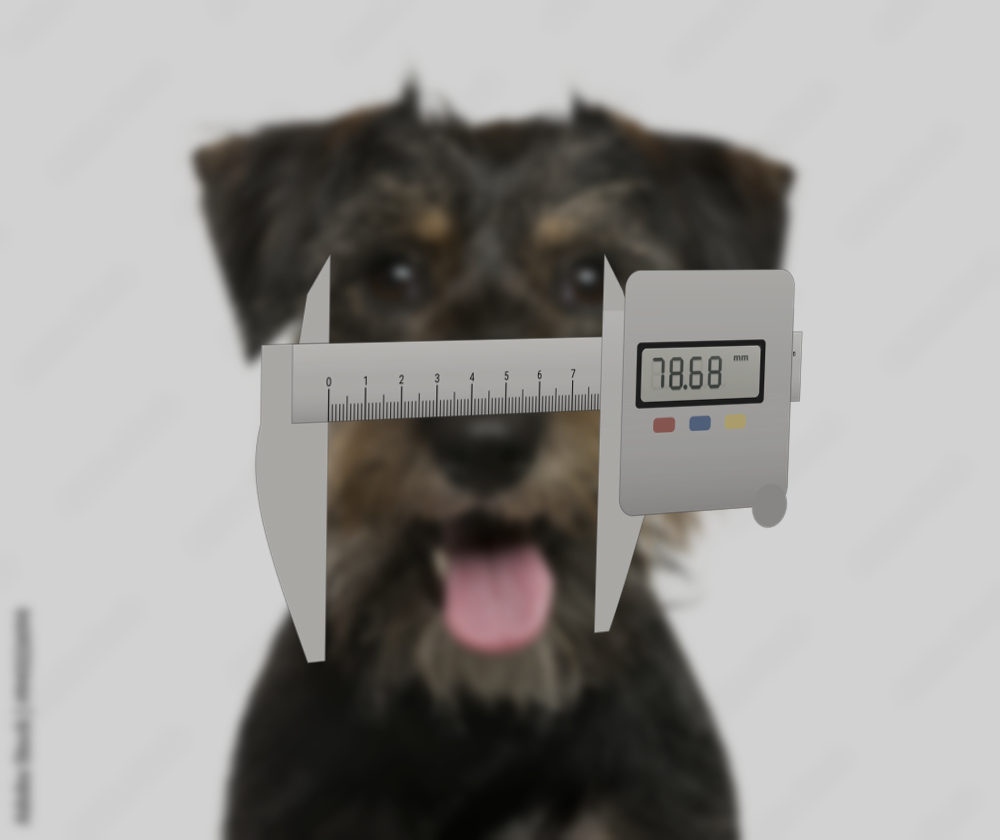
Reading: 78.68 mm
